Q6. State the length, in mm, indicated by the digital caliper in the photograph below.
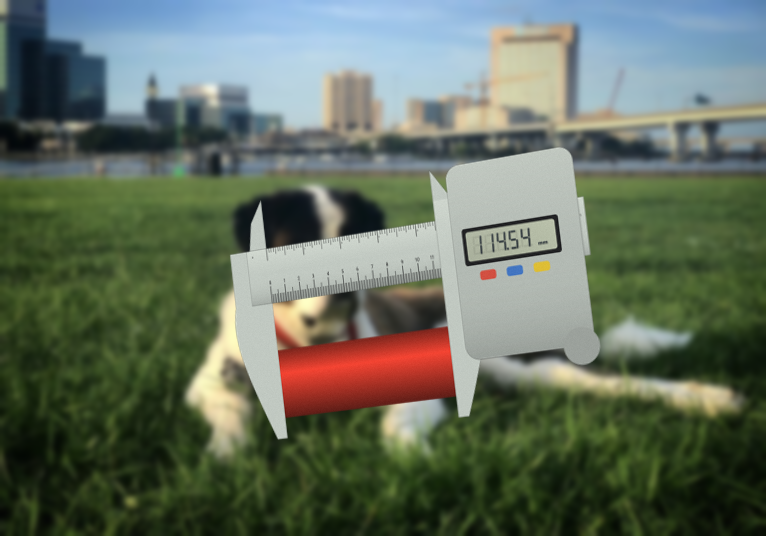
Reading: 114.54 mm
